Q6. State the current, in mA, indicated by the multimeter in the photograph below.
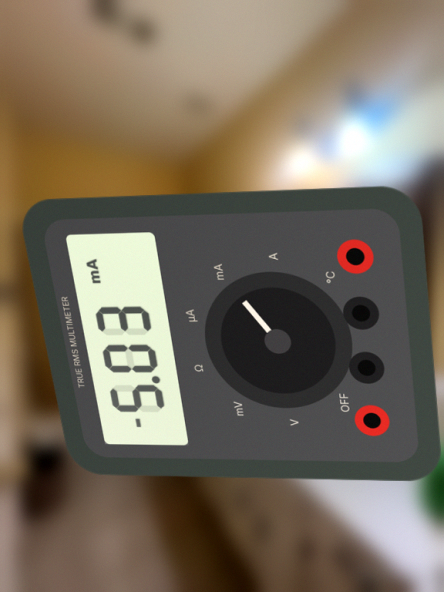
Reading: -5.03 mA
